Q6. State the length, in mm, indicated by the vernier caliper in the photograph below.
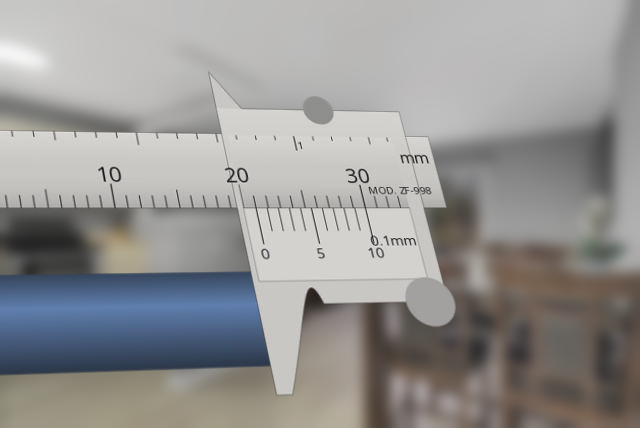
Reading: 21.0 mm
